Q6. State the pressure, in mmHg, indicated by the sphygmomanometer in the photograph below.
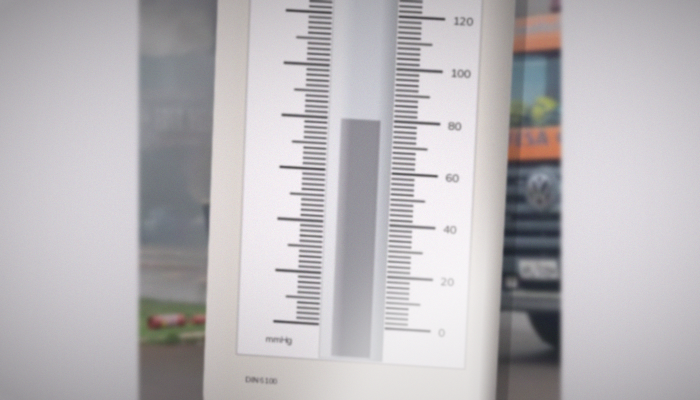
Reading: 80 mmHg
